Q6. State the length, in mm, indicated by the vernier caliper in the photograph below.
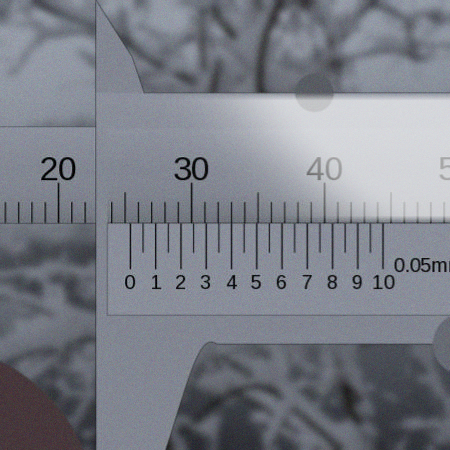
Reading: 25.4 mm
